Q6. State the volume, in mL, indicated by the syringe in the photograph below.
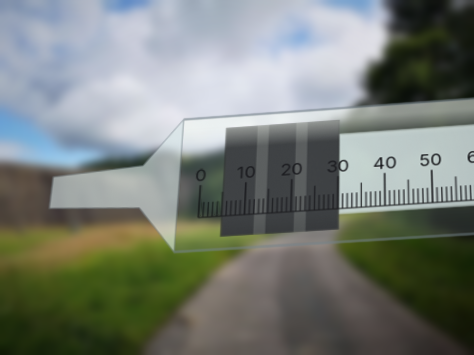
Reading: 5 mL
